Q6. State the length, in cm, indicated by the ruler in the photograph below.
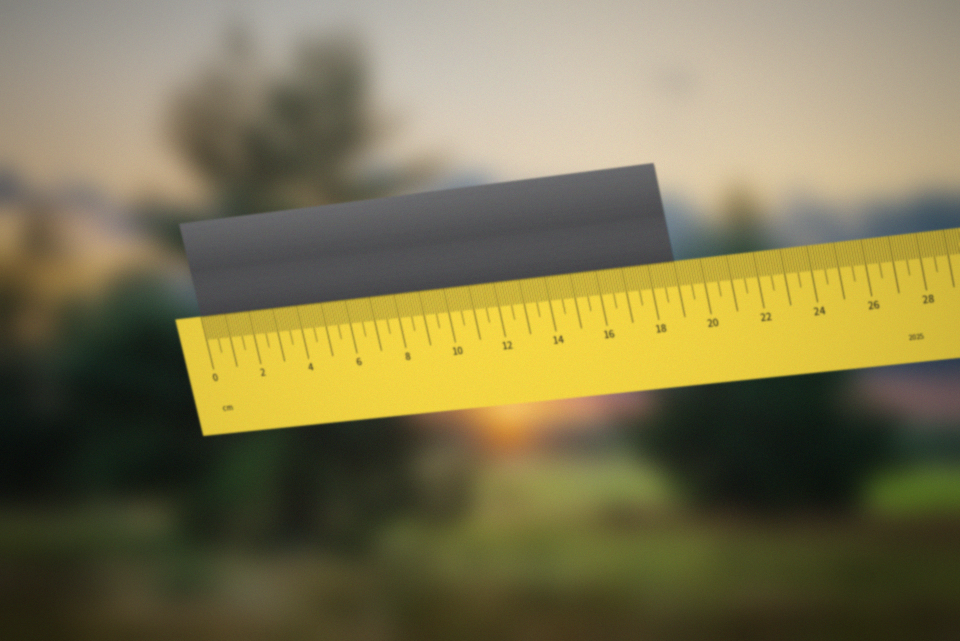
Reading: 19 cm
